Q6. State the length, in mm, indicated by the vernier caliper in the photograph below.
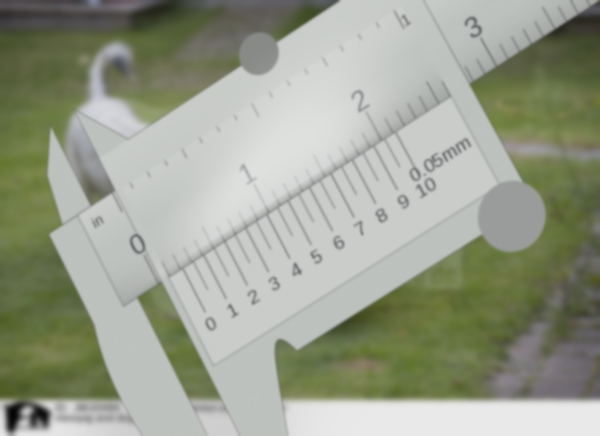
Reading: 2.2 mm
